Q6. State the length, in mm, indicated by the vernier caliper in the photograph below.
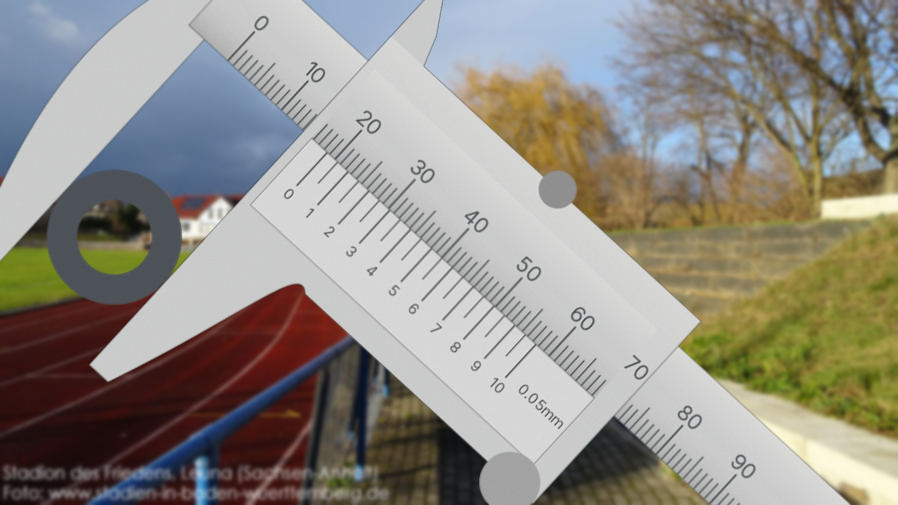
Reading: 18.6 mm
